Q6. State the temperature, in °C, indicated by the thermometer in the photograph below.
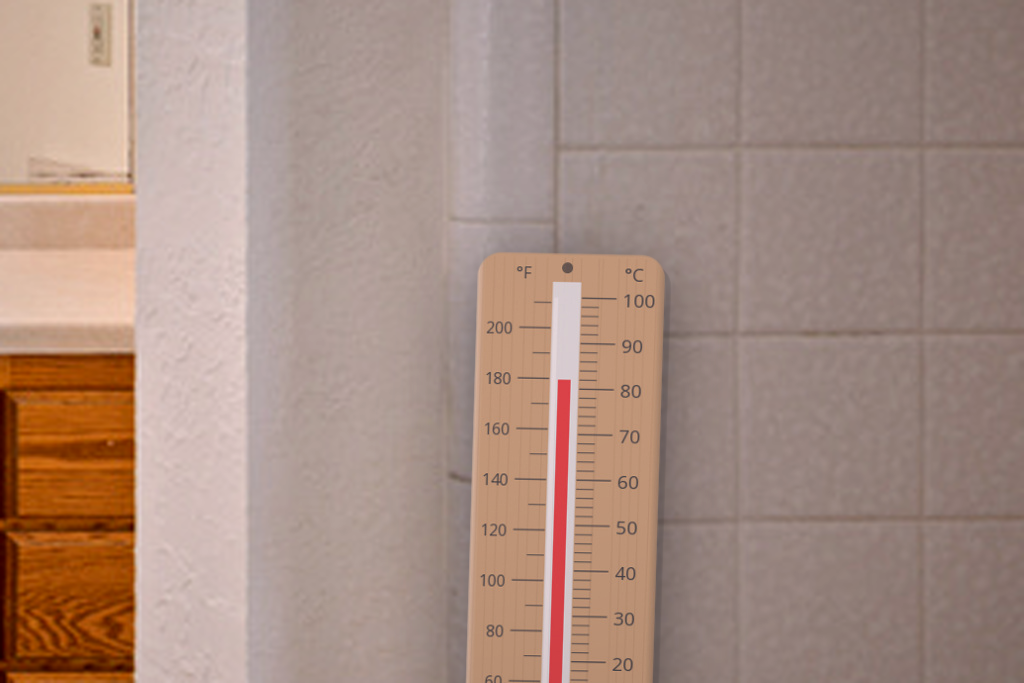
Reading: 82 °C
